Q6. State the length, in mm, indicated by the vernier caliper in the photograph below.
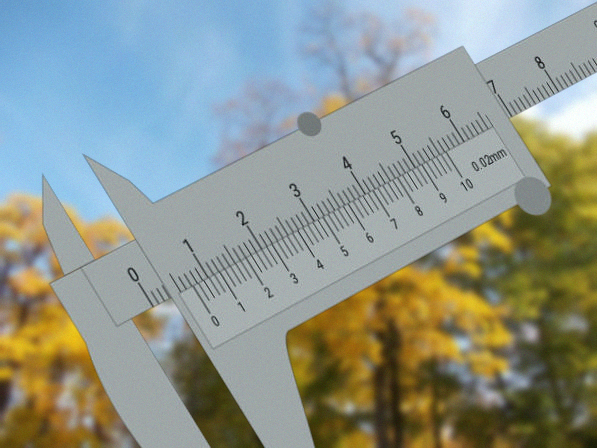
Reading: 7.2 mm
